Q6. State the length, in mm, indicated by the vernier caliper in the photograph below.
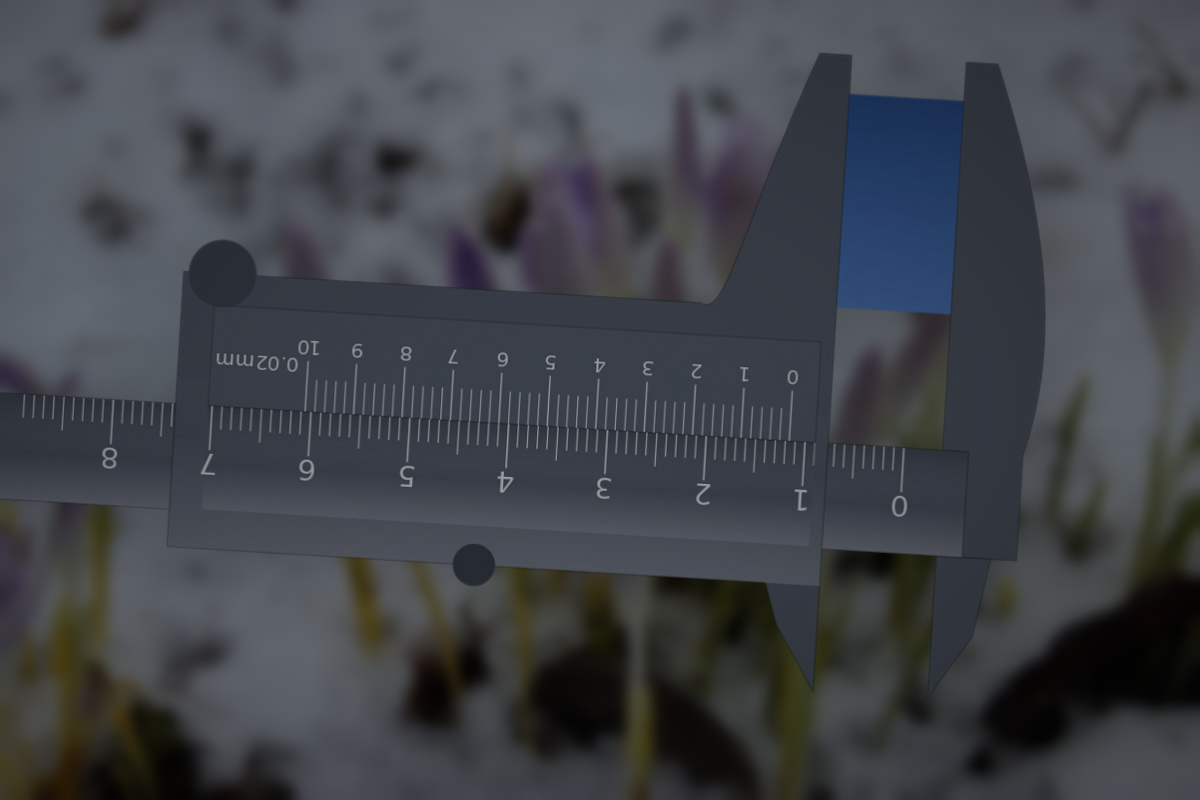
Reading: 11.6 mm
